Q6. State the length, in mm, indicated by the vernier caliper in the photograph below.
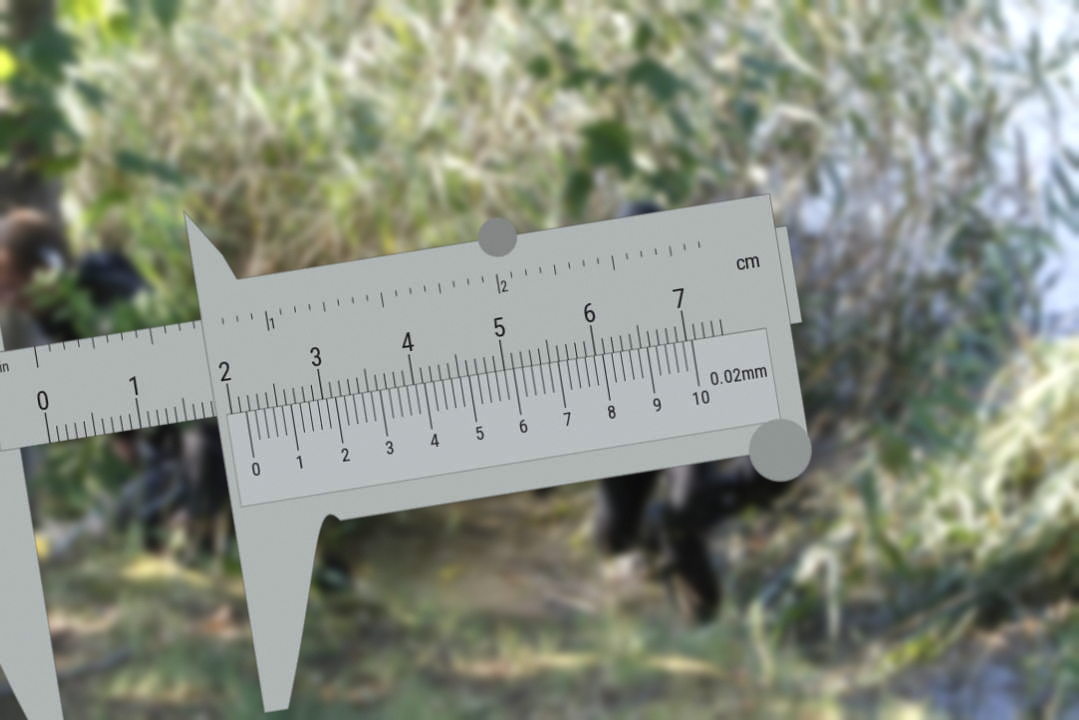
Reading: 21.6 mm
